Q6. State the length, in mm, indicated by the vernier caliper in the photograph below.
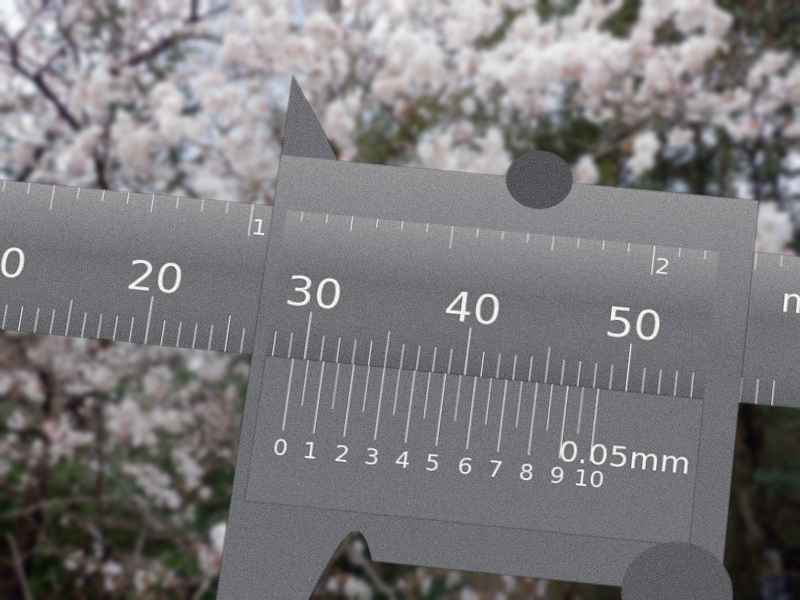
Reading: 29.3 mm
